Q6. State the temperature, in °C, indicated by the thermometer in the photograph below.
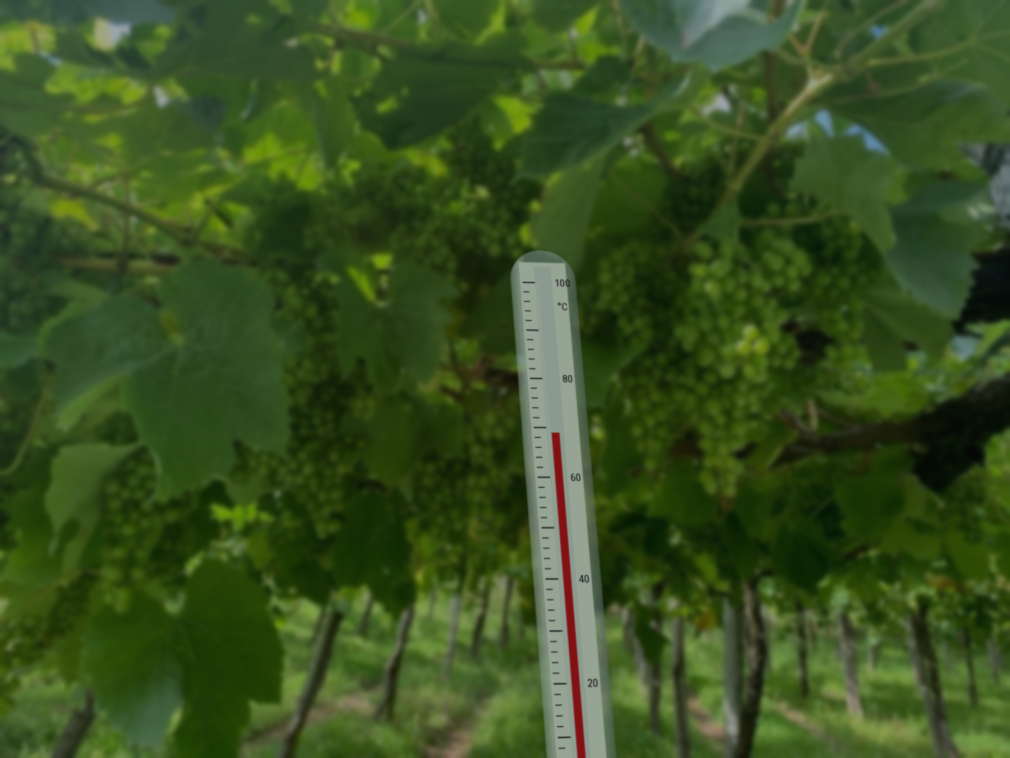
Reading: 69 °C
